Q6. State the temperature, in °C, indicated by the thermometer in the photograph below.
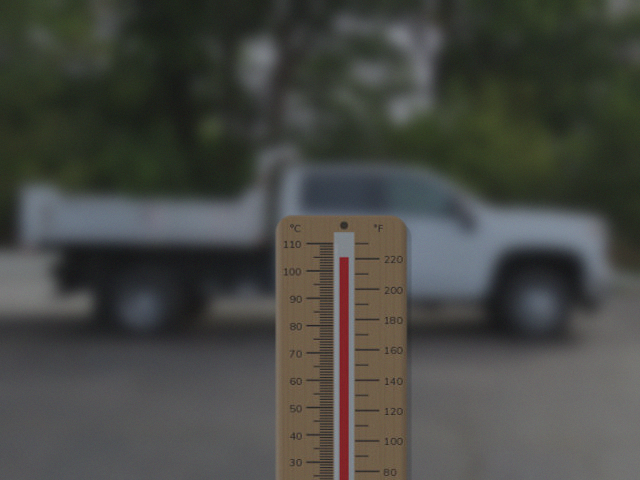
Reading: 105 °C
